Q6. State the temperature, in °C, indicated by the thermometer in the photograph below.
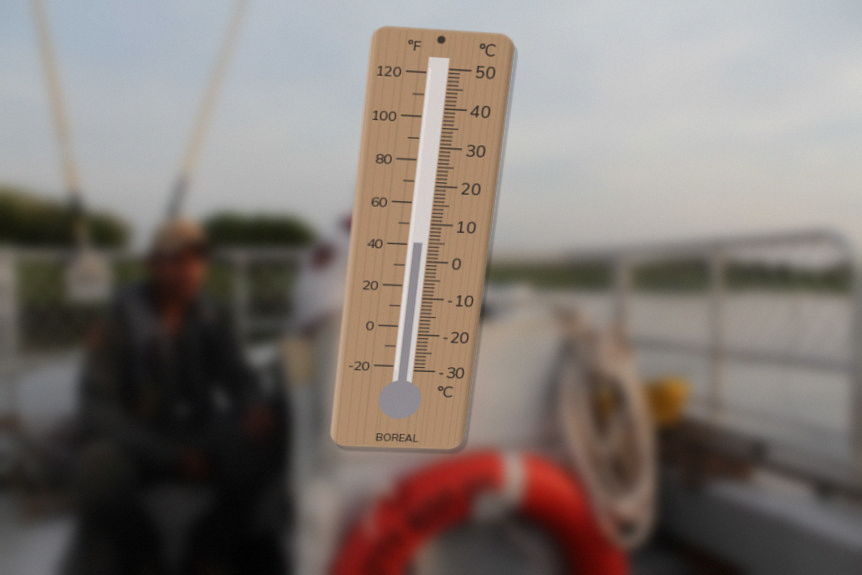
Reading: 5 °C
